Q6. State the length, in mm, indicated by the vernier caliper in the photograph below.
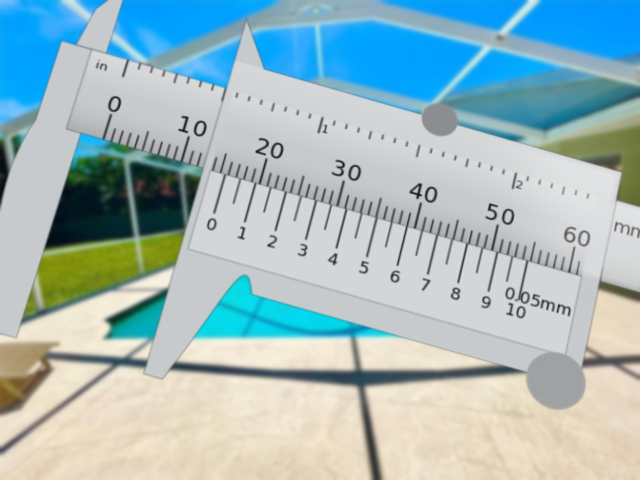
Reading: 15.6 mm
